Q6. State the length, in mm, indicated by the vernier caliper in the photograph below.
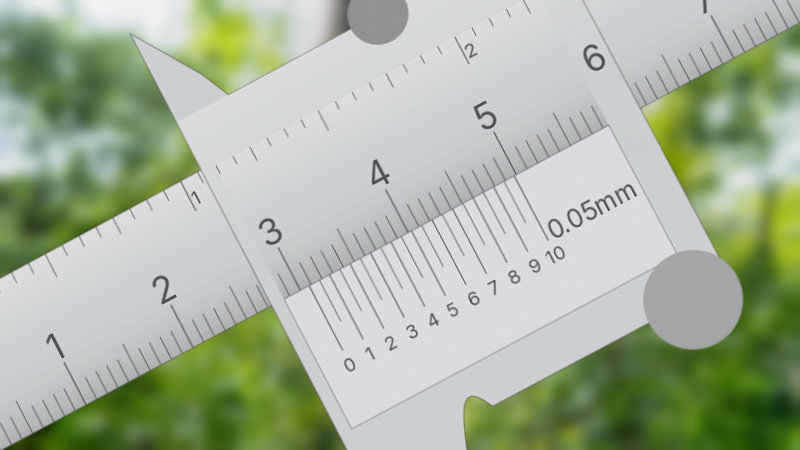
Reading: 30.8 mm
